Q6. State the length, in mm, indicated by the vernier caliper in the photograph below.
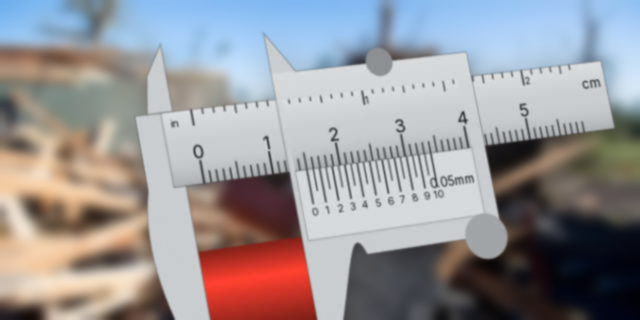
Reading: 15.0 mm
